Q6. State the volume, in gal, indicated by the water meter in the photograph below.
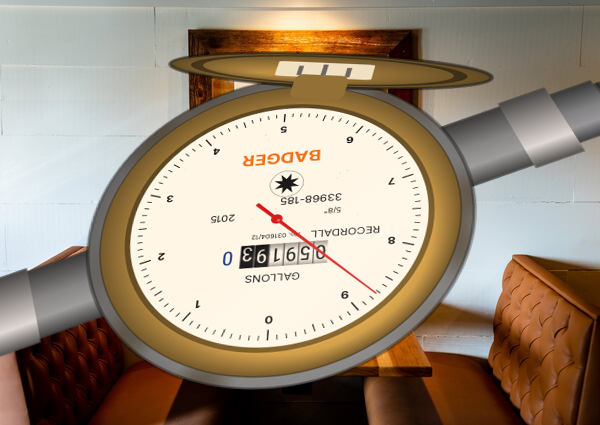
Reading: 591928.7 gal
